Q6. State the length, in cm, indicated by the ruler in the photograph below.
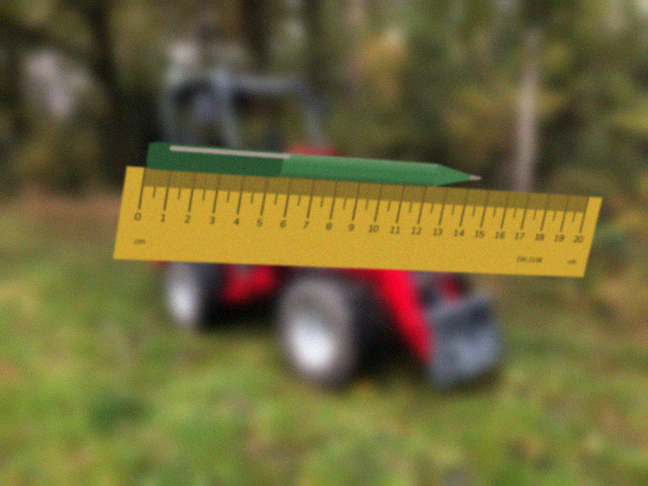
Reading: 14.5 cm
